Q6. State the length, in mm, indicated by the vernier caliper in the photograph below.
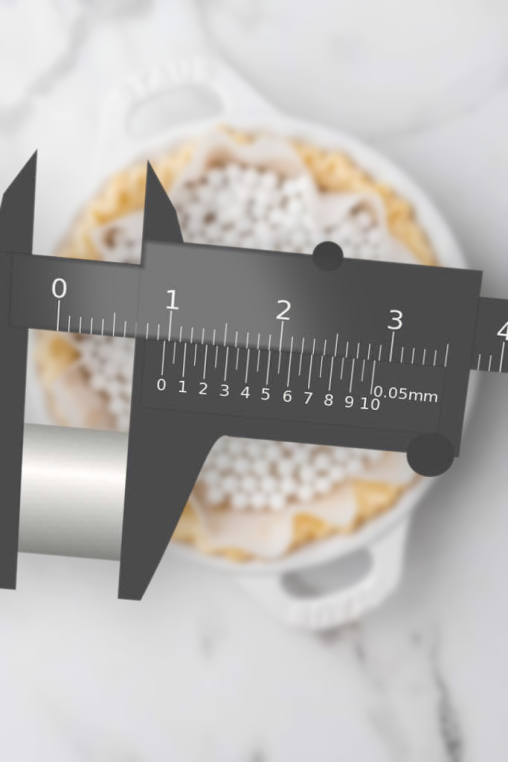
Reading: 9.6 mm
